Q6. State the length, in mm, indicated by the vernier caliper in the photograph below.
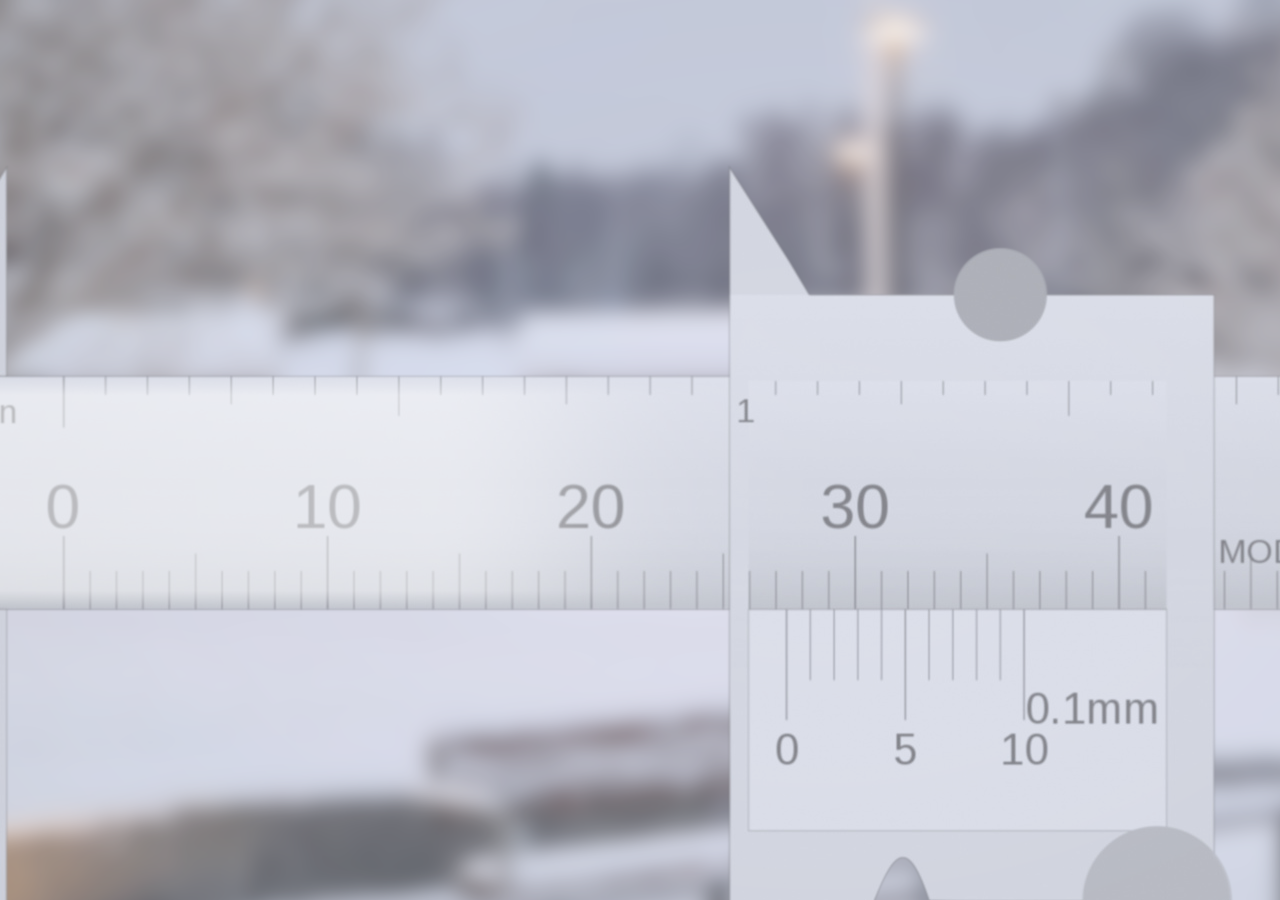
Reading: 27.4 mm
